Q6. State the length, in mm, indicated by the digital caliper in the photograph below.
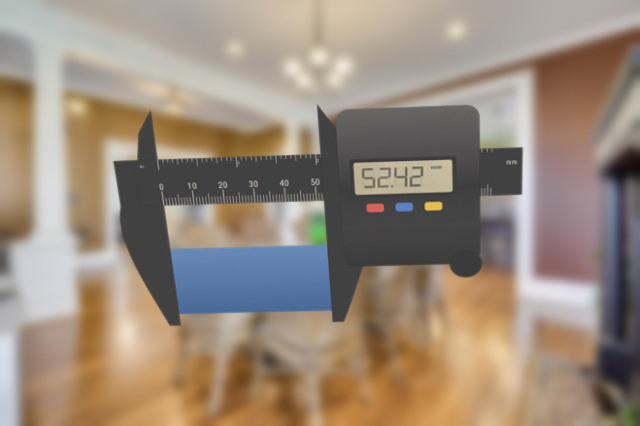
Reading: 52.42 mm
